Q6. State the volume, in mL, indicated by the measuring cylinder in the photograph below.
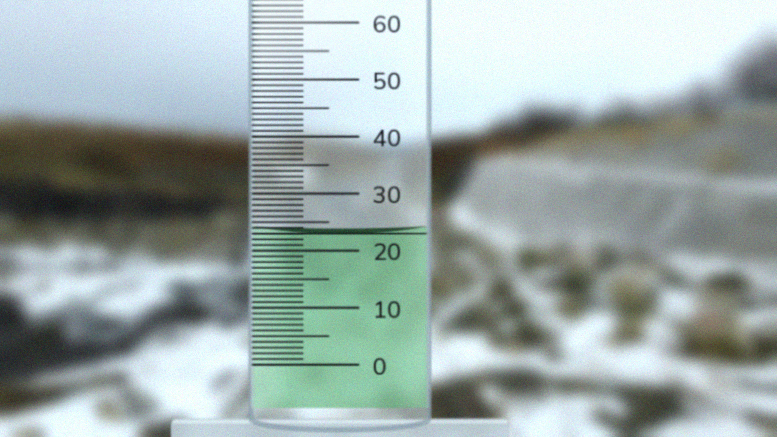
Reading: 23 mL
